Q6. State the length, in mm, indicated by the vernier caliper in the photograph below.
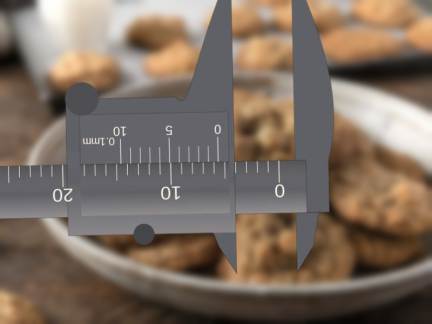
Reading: 5.6 mm
